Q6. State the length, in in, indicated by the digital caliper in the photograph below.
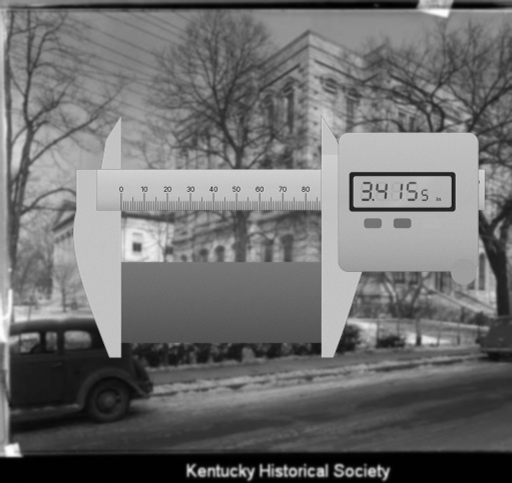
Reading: 3.4155 in
